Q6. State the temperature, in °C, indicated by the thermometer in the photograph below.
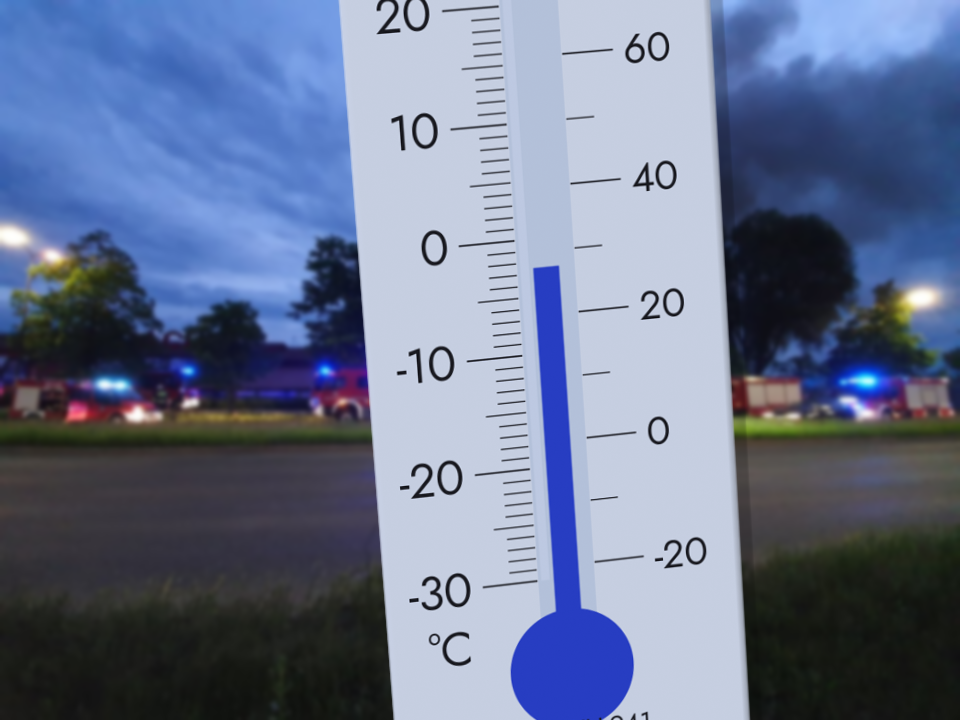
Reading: -2.5 °C
